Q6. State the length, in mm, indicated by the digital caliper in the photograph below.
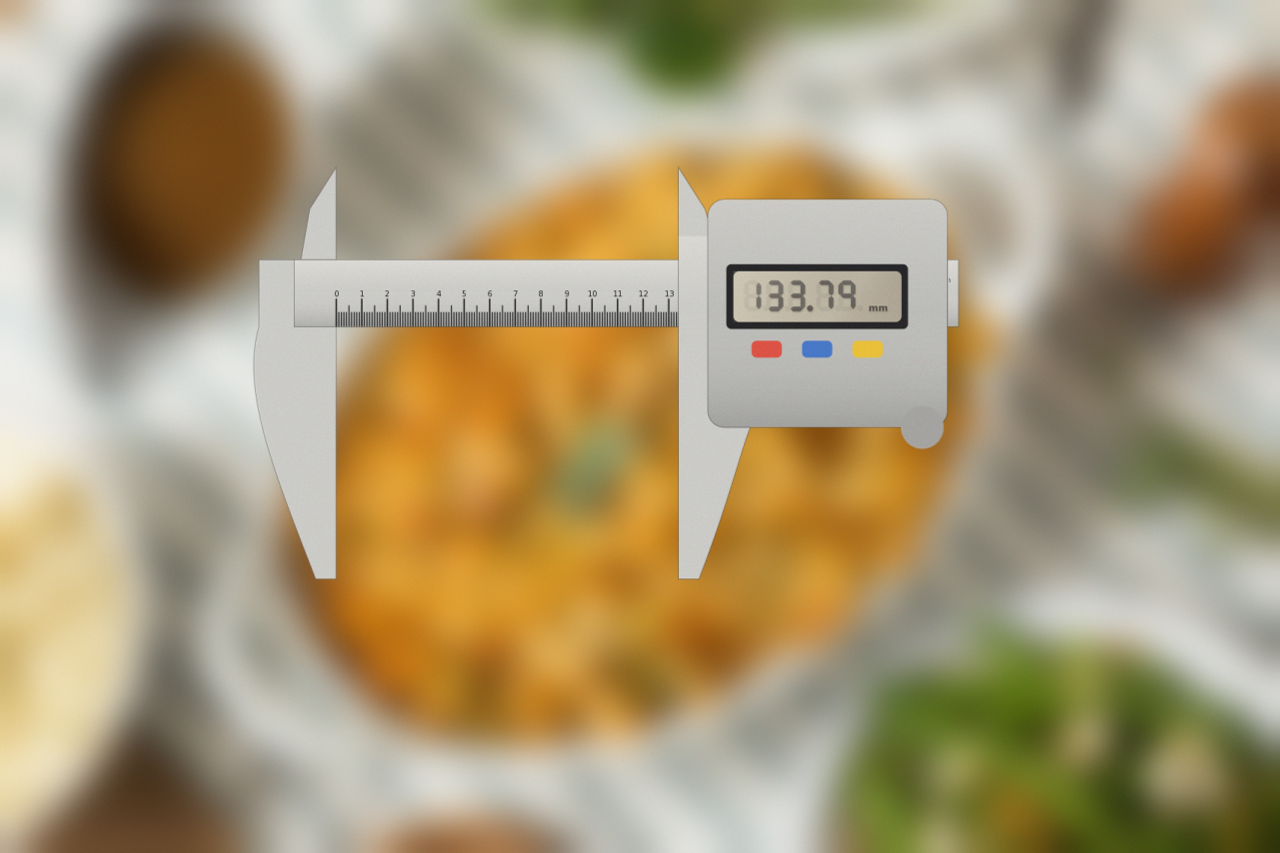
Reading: 133.79 mm
